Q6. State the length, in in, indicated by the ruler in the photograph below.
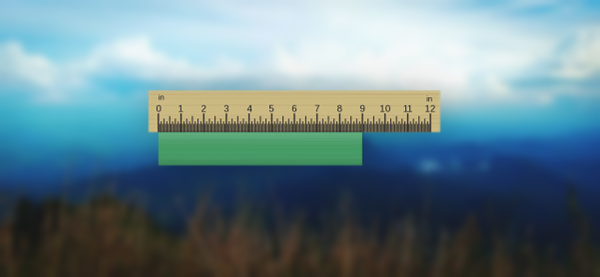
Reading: 9 in
